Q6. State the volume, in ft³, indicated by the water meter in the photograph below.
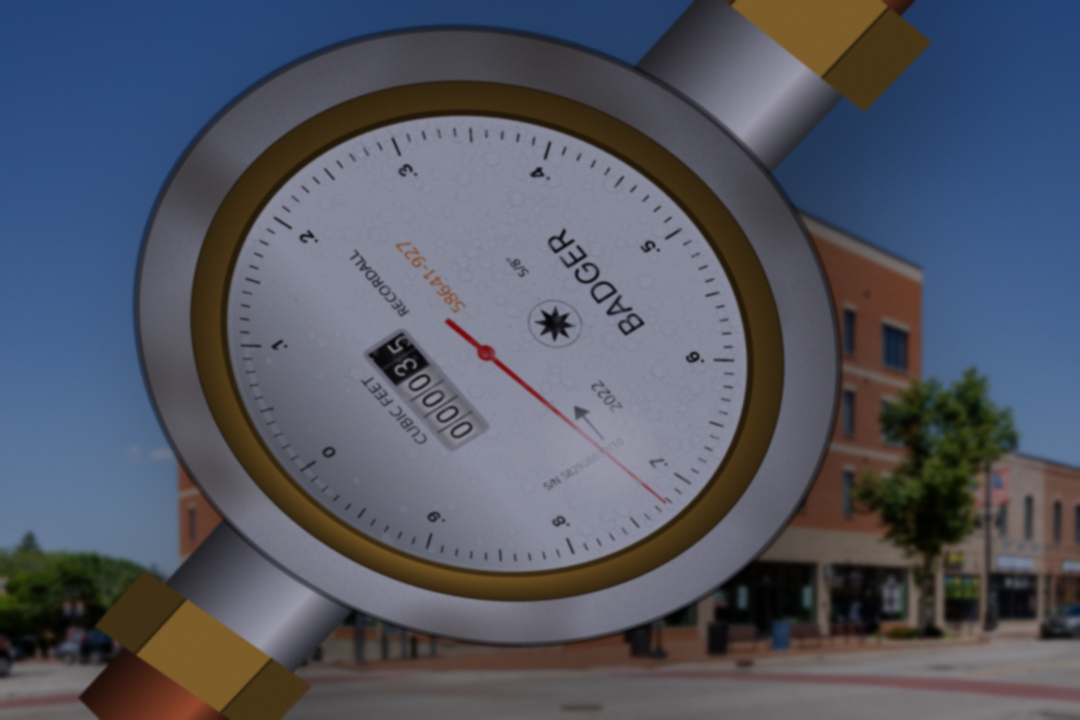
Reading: 34.72 ft³
